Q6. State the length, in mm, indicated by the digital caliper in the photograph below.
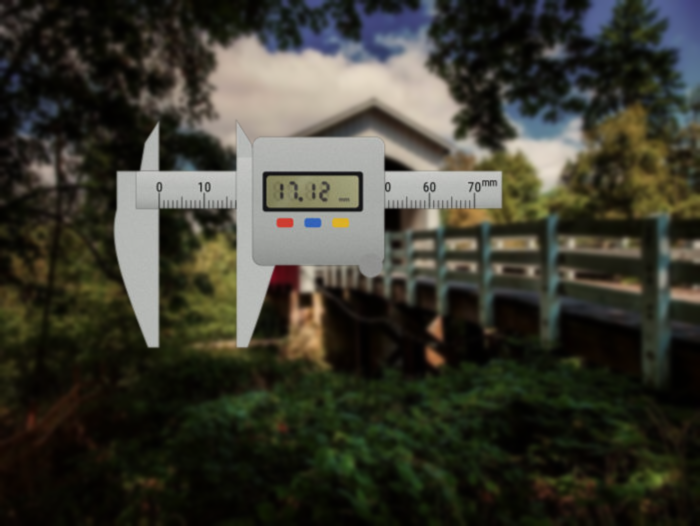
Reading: 17.12 mm
